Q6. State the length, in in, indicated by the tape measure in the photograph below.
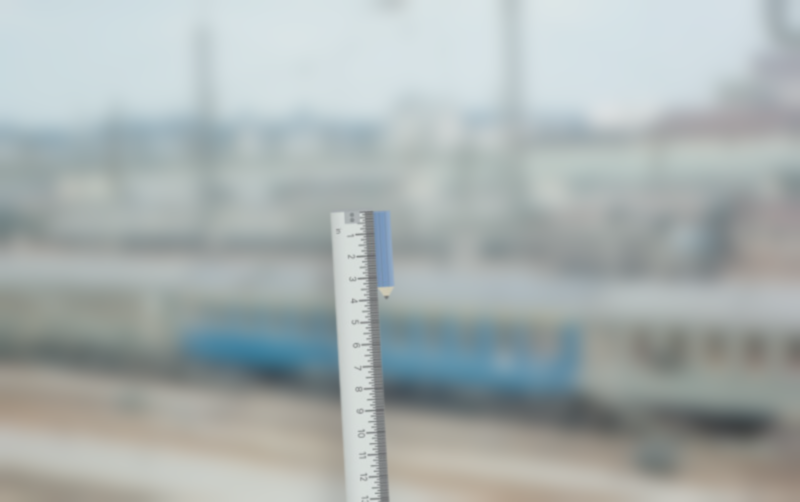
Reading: 4 in
